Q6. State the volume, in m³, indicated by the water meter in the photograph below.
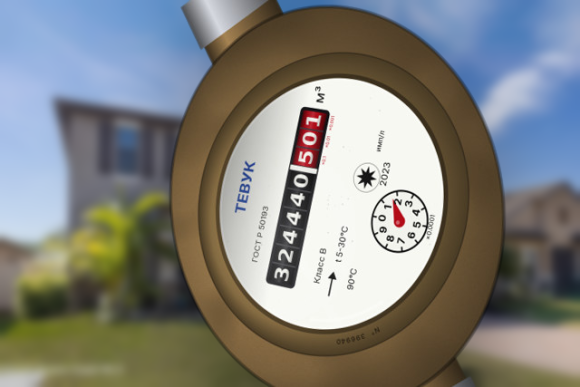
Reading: 324440.5011 m³
